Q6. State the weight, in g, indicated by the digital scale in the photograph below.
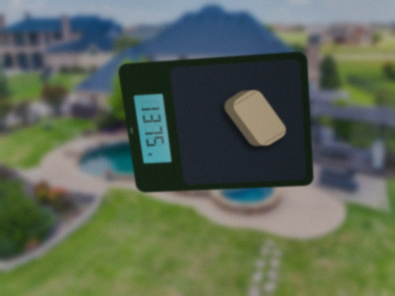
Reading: 1375 g
